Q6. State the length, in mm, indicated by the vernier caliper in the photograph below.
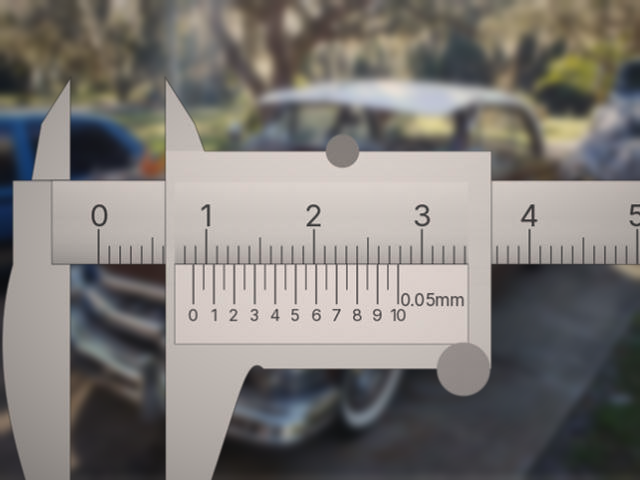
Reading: 8.8 mm
